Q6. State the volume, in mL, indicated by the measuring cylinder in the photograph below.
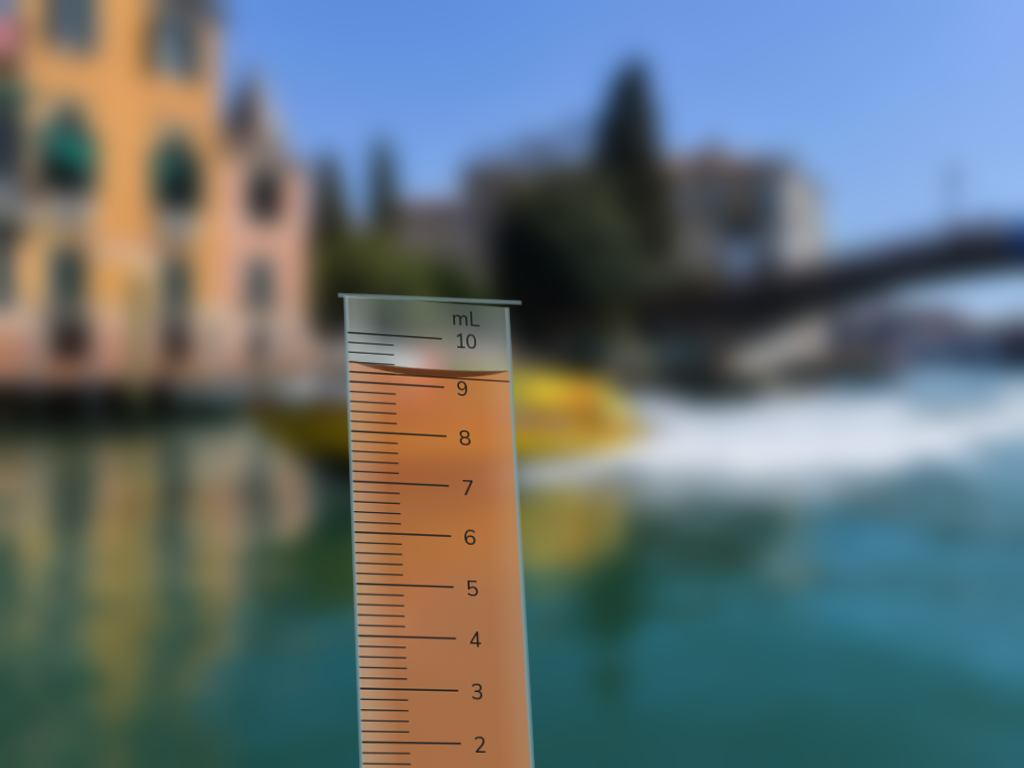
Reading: 9.2 mL
